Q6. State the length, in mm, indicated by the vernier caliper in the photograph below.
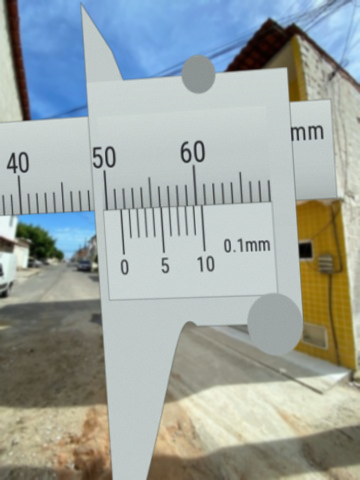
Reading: 51.6 mm
